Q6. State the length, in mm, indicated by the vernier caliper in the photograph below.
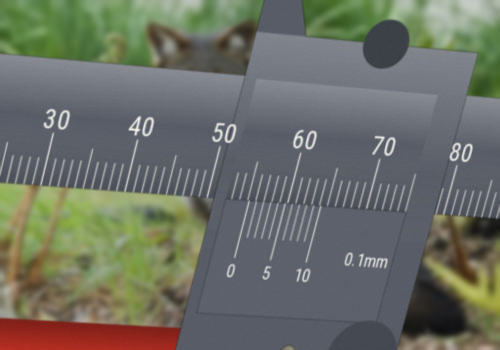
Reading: 55.2 mm
